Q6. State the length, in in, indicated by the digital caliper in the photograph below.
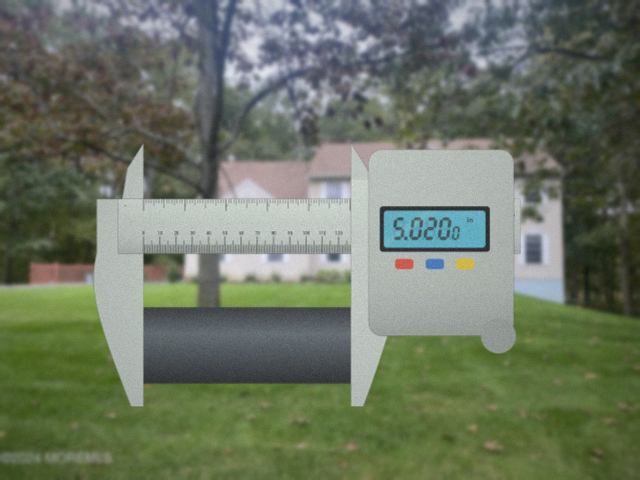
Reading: 5.0200 in
